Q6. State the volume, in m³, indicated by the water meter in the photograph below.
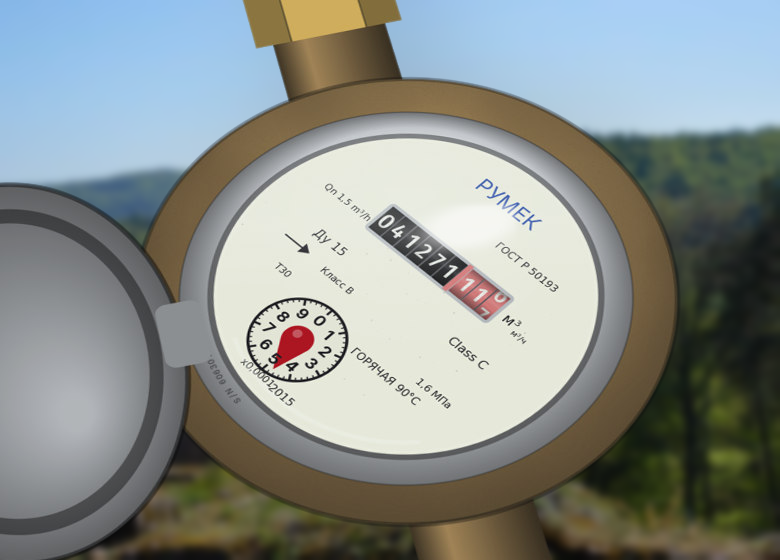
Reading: 41271.1164 m³
